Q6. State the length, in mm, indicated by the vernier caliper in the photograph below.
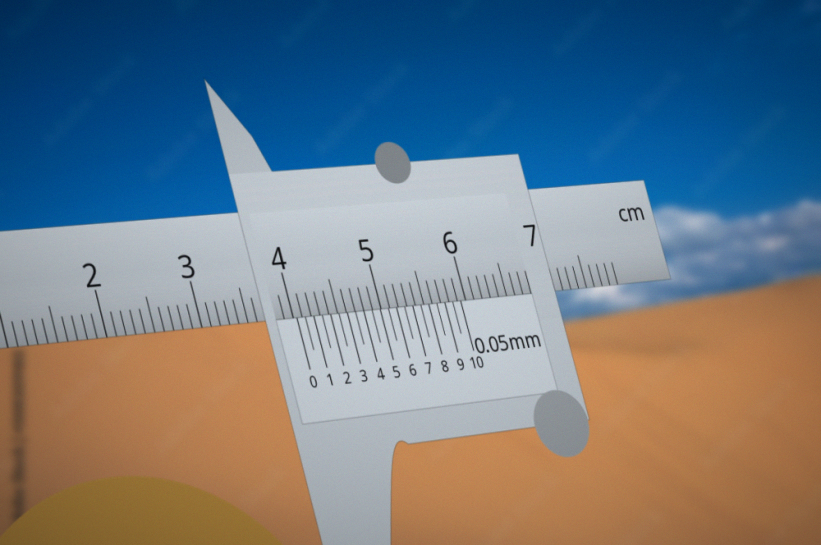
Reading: 40.4 mm
